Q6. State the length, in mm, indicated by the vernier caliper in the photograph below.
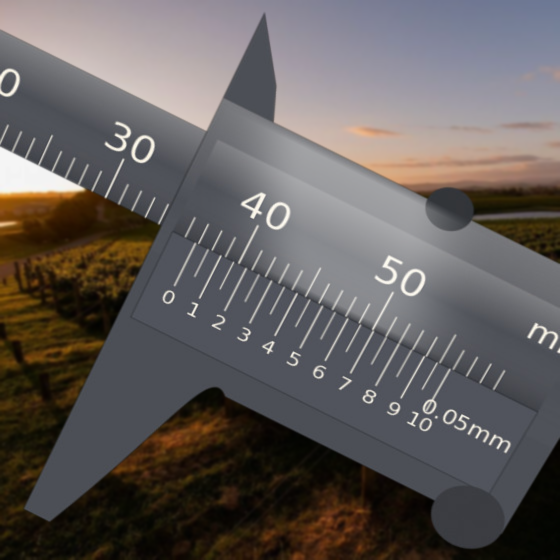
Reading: 36.8 mm
